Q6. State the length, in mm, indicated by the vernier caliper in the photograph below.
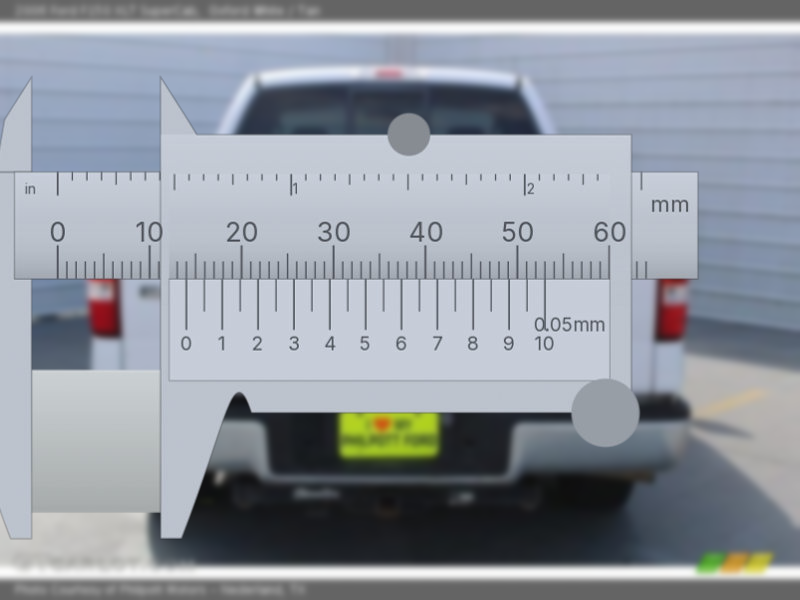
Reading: 14.0 mm
